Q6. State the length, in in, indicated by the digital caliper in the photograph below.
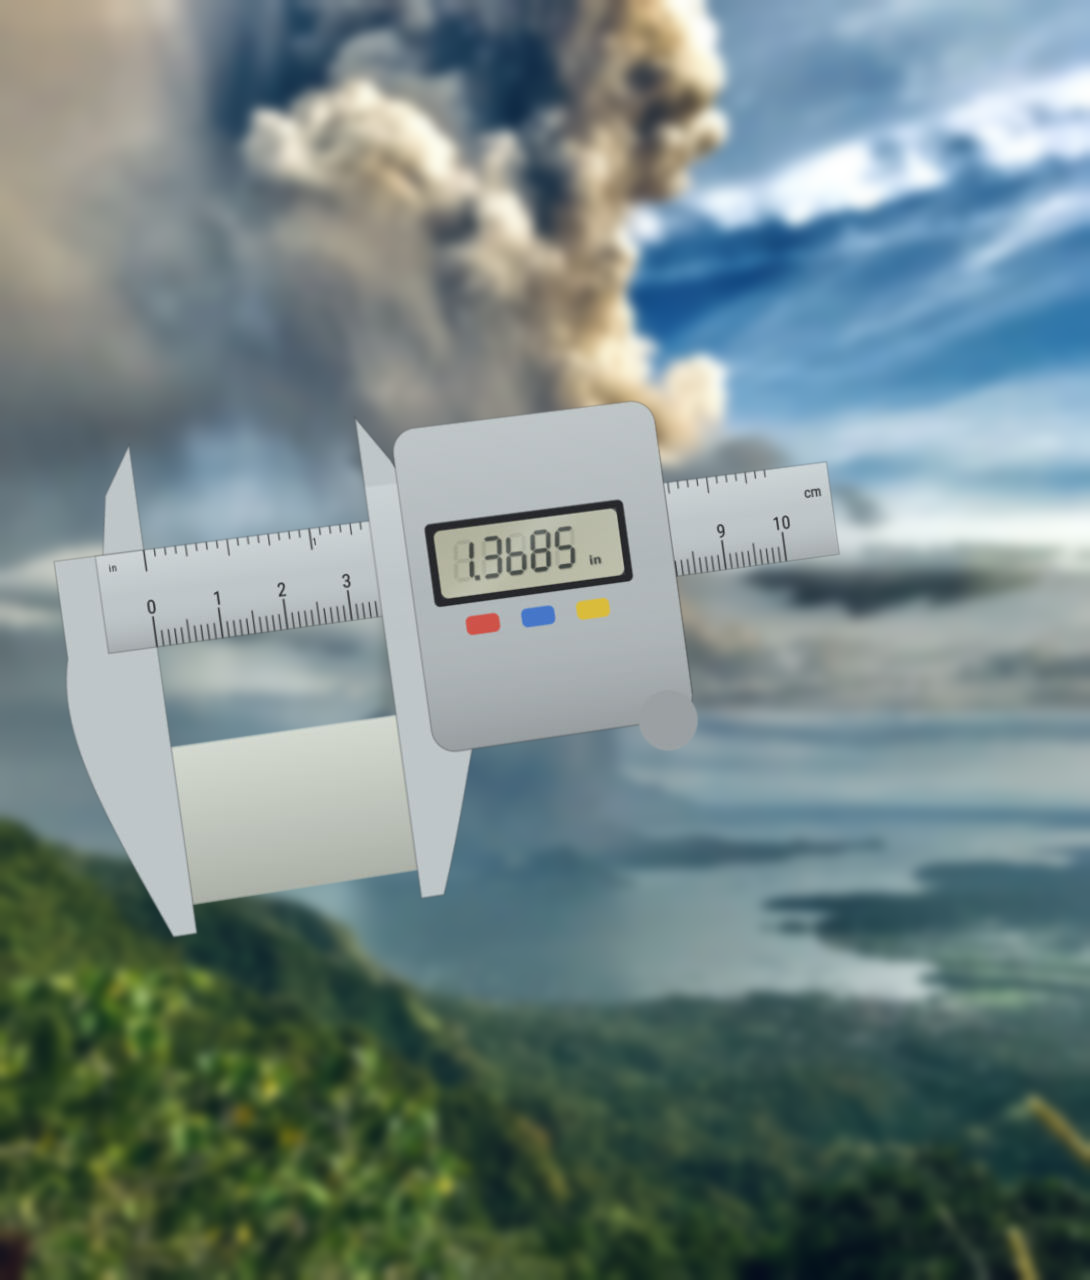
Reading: 1.3685 in
